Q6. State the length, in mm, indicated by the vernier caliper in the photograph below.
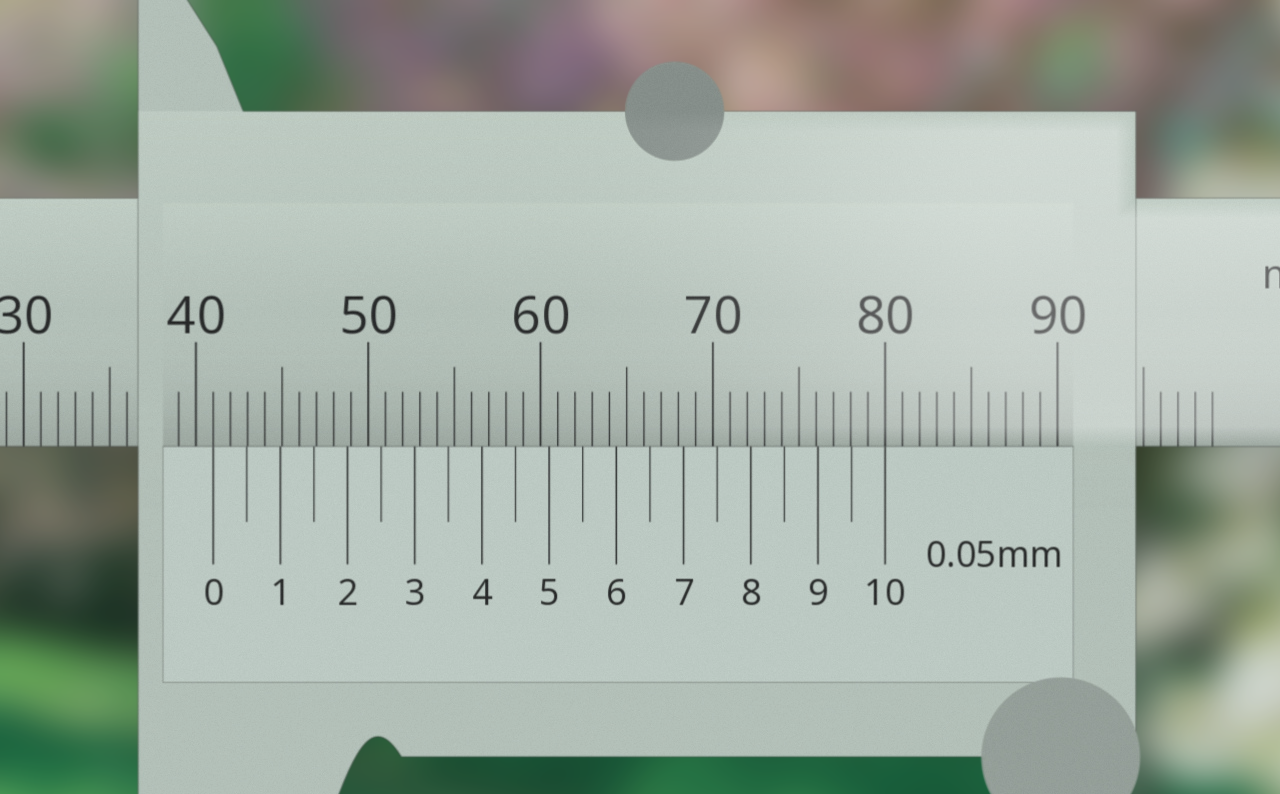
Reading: 41.0 mm
